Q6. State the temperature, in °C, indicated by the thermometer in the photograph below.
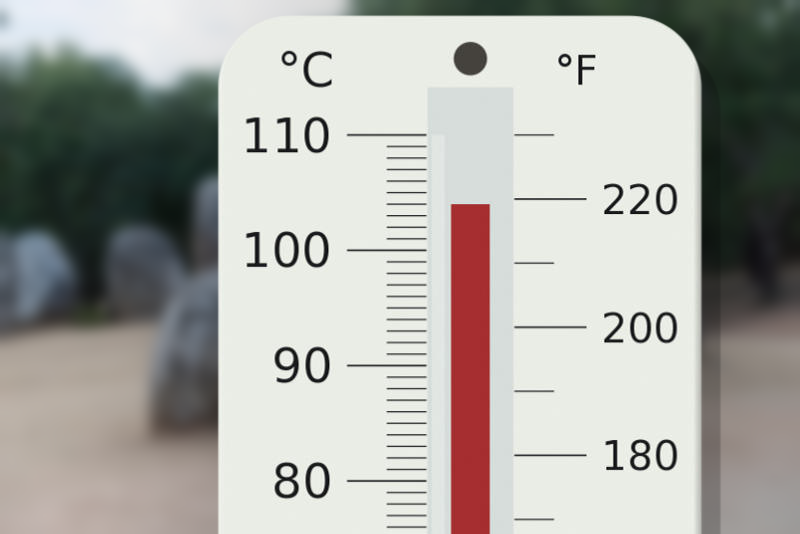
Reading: 104 °C
